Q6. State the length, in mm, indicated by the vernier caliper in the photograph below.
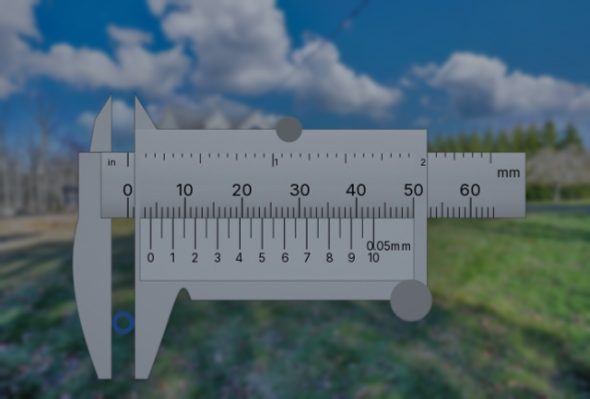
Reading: 4.0 mm
